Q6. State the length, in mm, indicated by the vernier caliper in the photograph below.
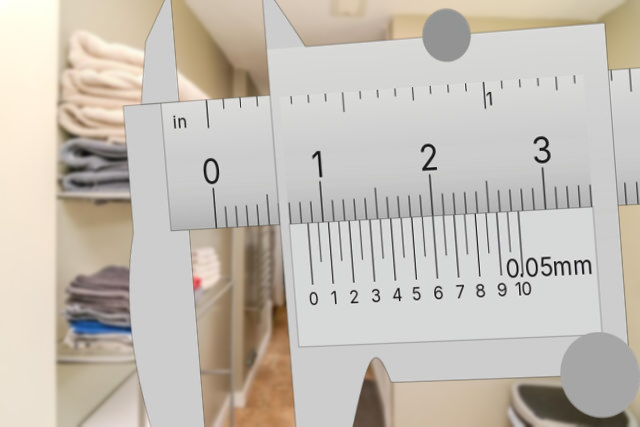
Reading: 8.6 mm
